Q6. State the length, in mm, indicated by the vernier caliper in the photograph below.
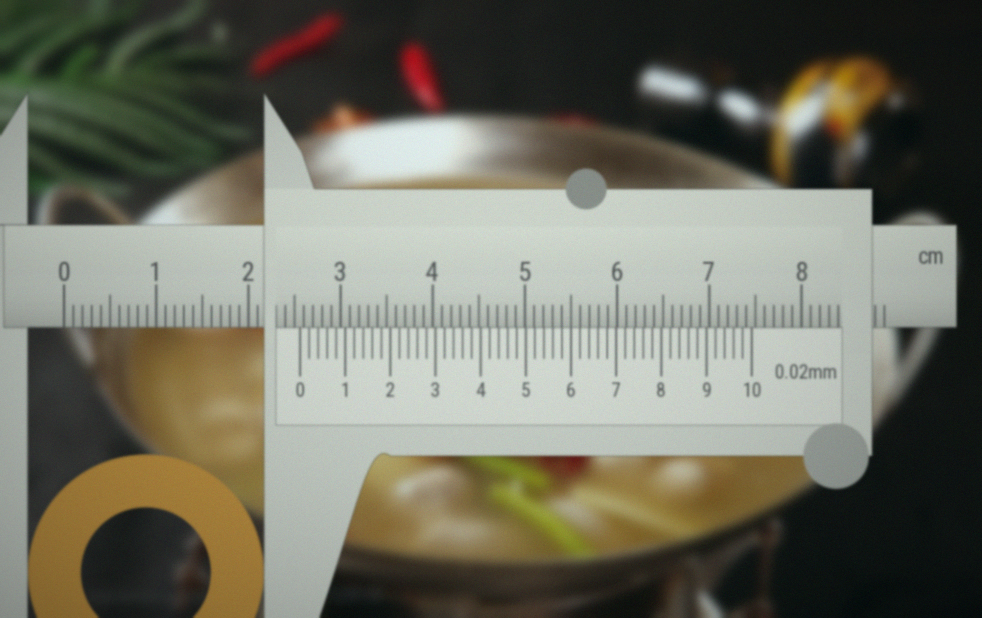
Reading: 25.6 mm
